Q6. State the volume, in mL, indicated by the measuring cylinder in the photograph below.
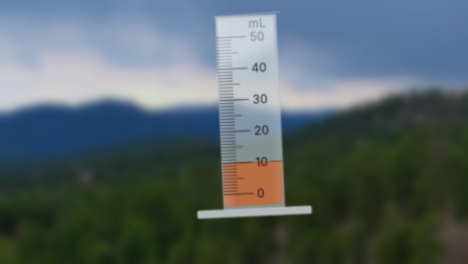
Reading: 10 mL
